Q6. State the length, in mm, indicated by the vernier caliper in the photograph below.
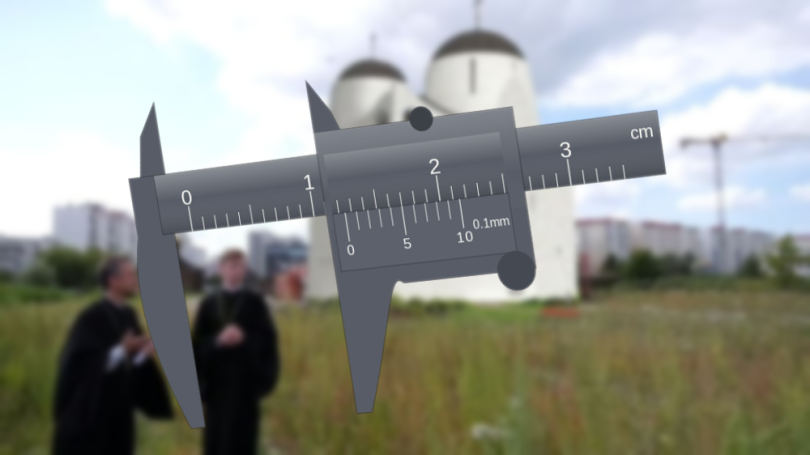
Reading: 12.5 mm
